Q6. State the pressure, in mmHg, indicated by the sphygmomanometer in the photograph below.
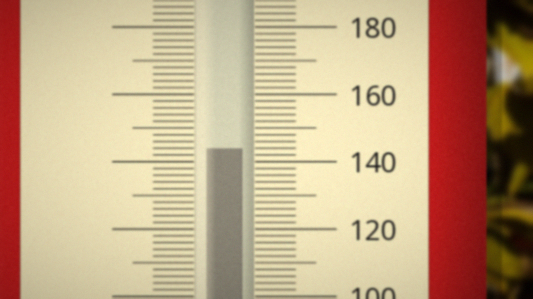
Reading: 144 mmHg
